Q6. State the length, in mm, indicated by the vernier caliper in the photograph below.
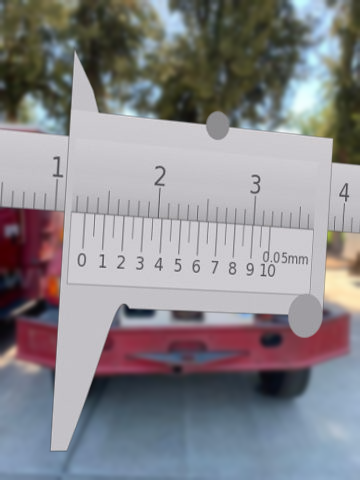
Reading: 12.8 mm
